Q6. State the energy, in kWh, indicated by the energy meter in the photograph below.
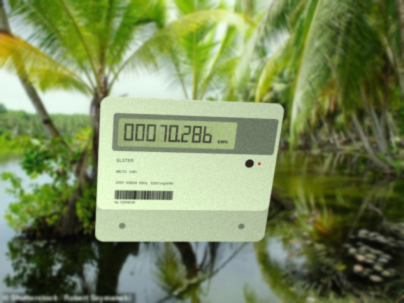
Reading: 70.286 kWh
